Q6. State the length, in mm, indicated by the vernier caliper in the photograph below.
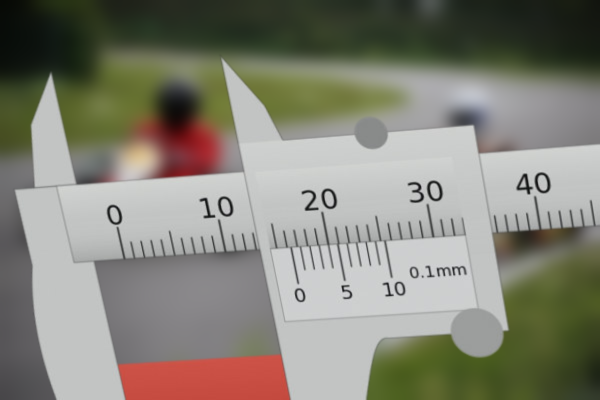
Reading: 16.4 mm
